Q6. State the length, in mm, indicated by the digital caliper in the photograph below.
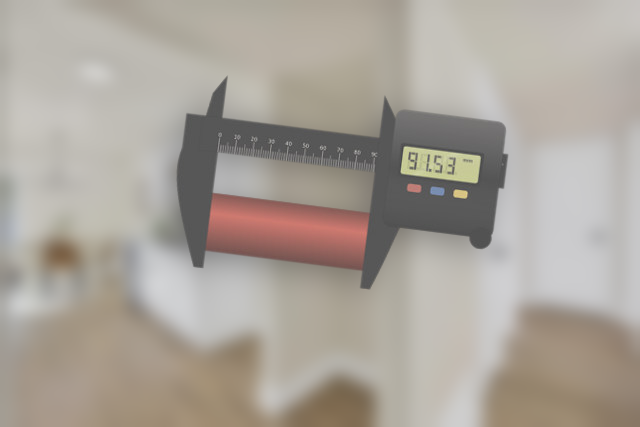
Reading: 91.53 mm
